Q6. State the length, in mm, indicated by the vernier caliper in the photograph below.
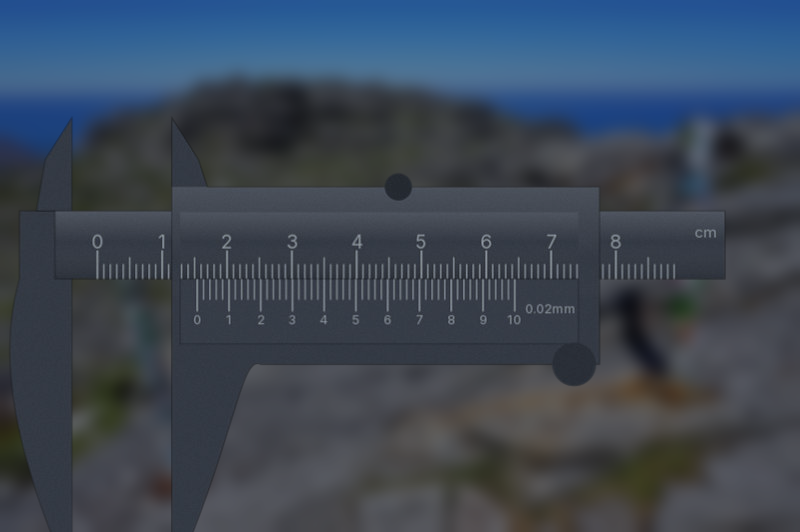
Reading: 15.4 mm
